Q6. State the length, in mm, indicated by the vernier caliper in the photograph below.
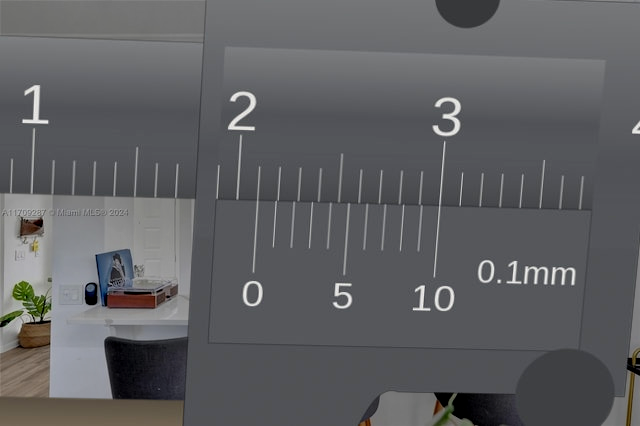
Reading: 21.0 mm
